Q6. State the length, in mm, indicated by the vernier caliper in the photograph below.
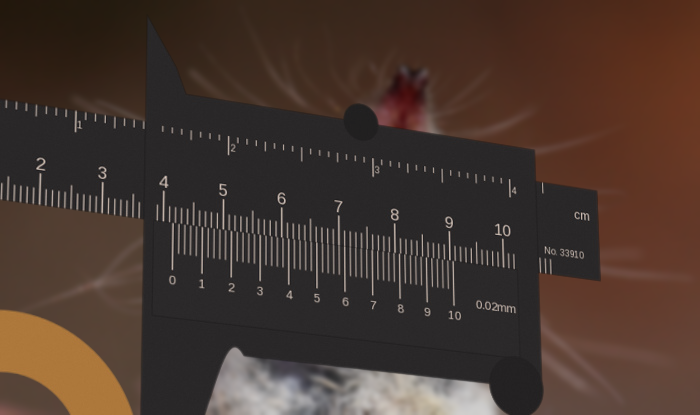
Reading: 41.6 mm
